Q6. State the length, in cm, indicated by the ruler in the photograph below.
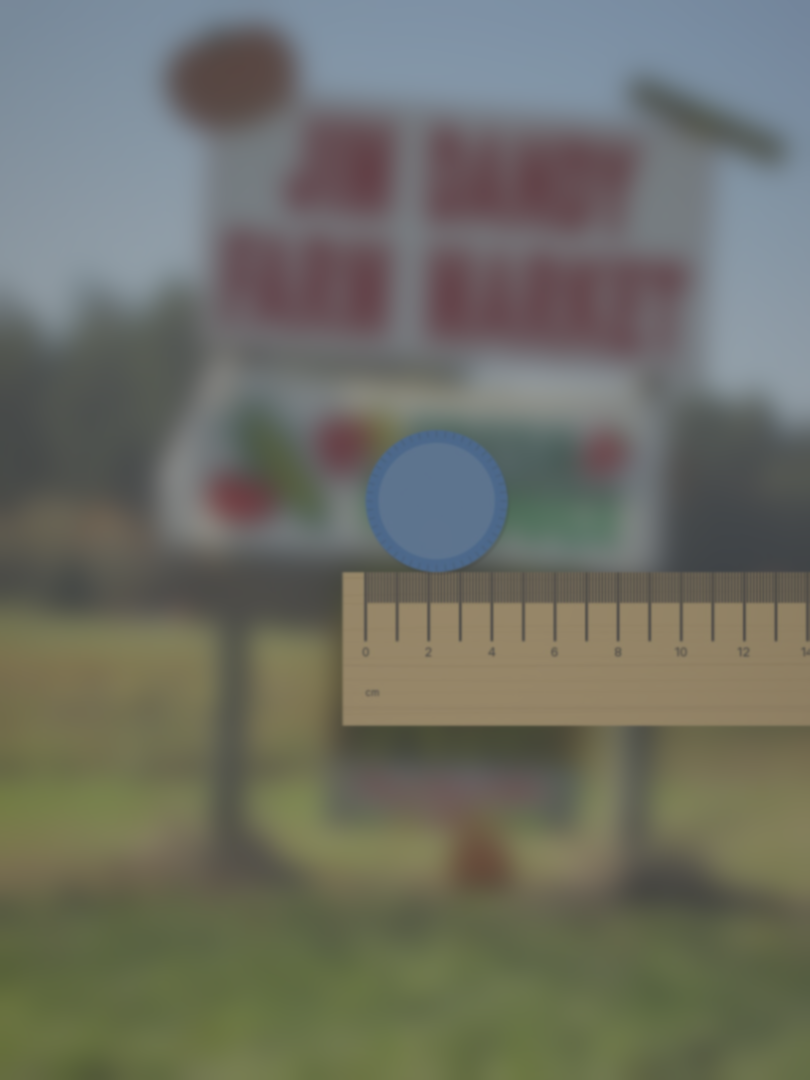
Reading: 4.5 cm
